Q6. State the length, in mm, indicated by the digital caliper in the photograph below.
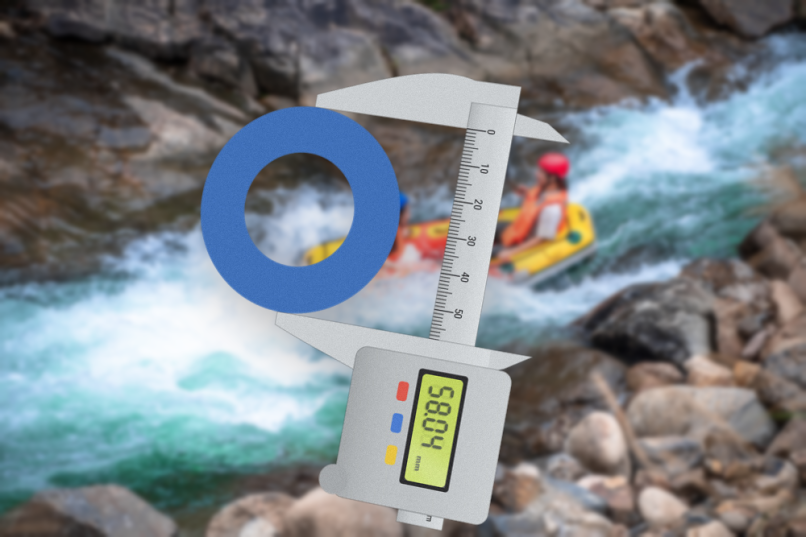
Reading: 58.04 mm
